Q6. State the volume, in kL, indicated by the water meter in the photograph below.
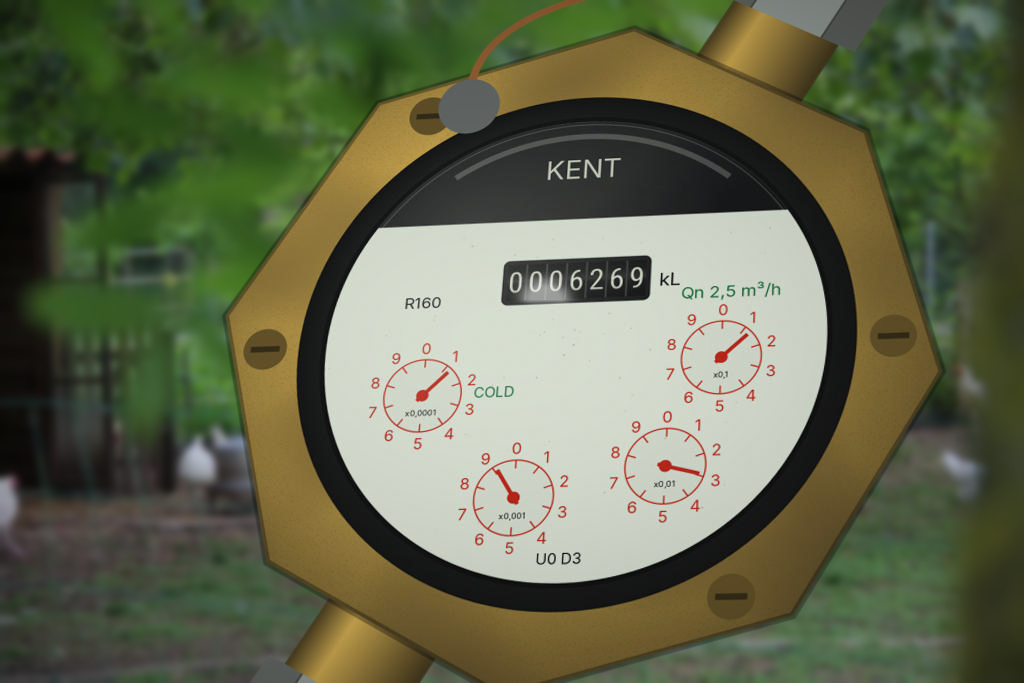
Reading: 6269.1291 kL
